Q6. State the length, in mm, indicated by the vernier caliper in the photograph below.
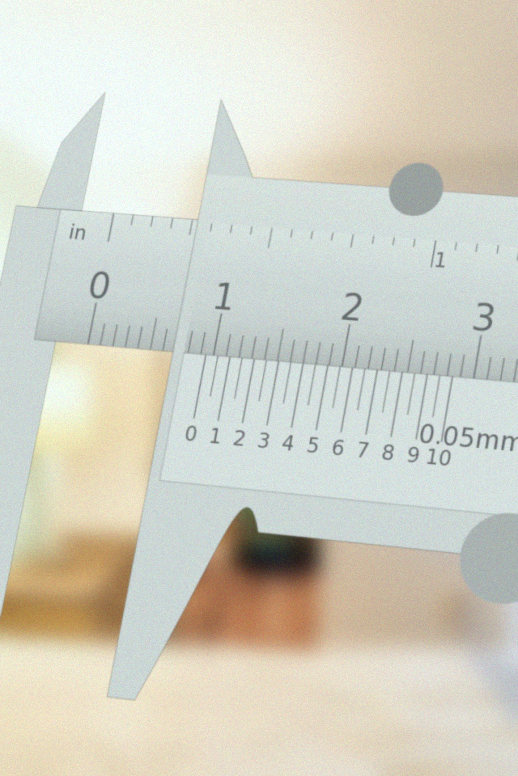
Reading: 9.4 mm
